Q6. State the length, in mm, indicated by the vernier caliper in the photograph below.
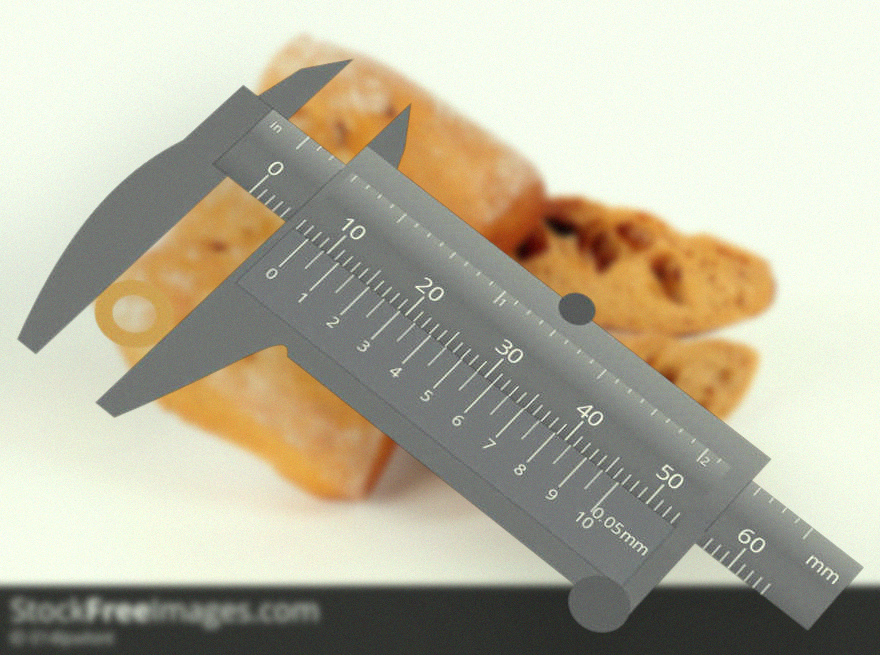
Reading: 7.6 mm
